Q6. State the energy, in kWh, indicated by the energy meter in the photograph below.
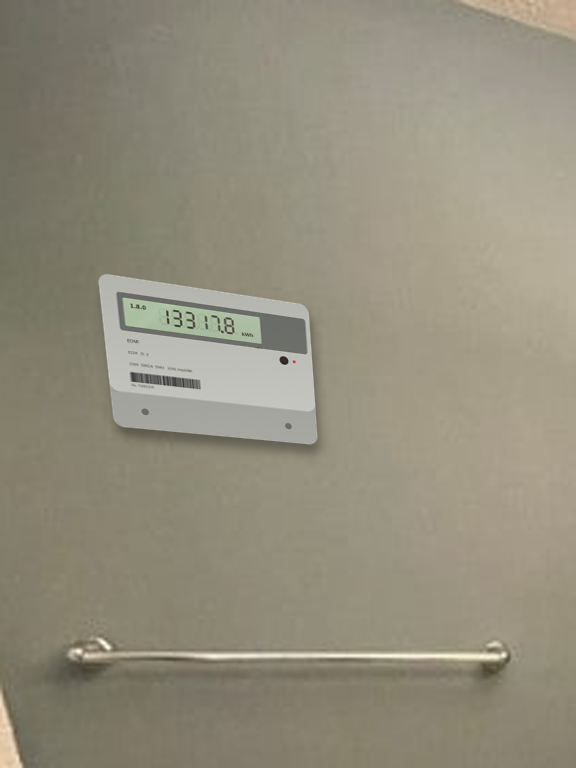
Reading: 13317.8 kWh
